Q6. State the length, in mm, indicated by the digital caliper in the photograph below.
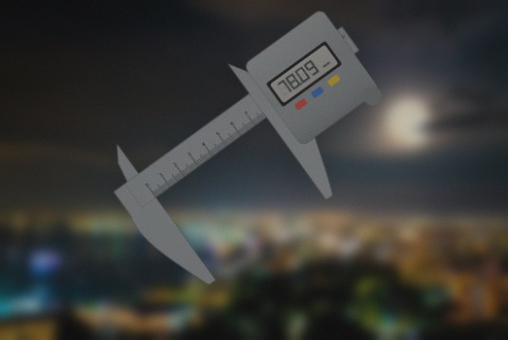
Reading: 78.09 mm
